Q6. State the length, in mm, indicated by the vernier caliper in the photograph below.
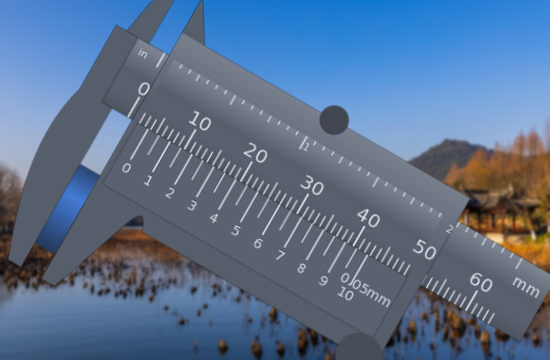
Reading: 3.6 mm
